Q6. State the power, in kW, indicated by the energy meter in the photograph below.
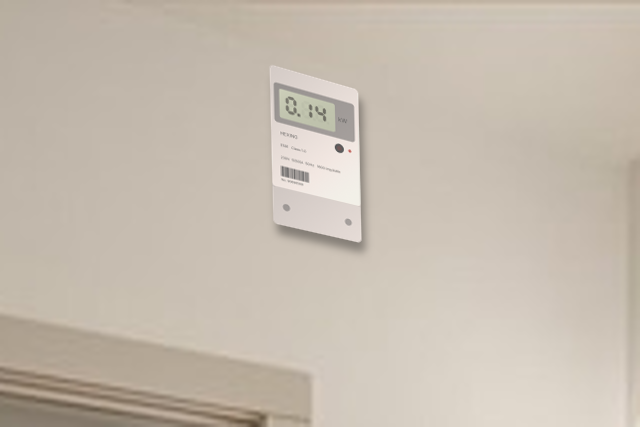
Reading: 0.14 kW
